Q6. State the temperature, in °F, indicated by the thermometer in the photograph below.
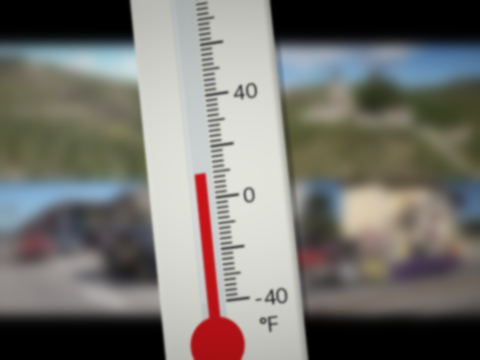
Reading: 10 °F
